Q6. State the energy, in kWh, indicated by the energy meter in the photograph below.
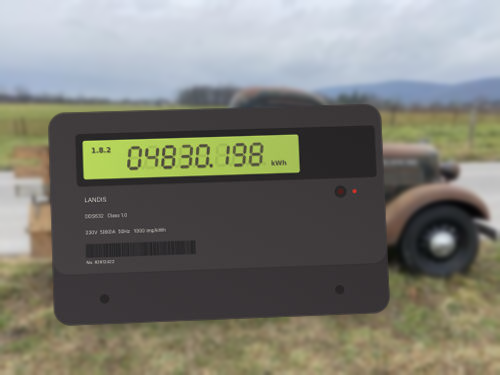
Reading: 4830.198 kWh
